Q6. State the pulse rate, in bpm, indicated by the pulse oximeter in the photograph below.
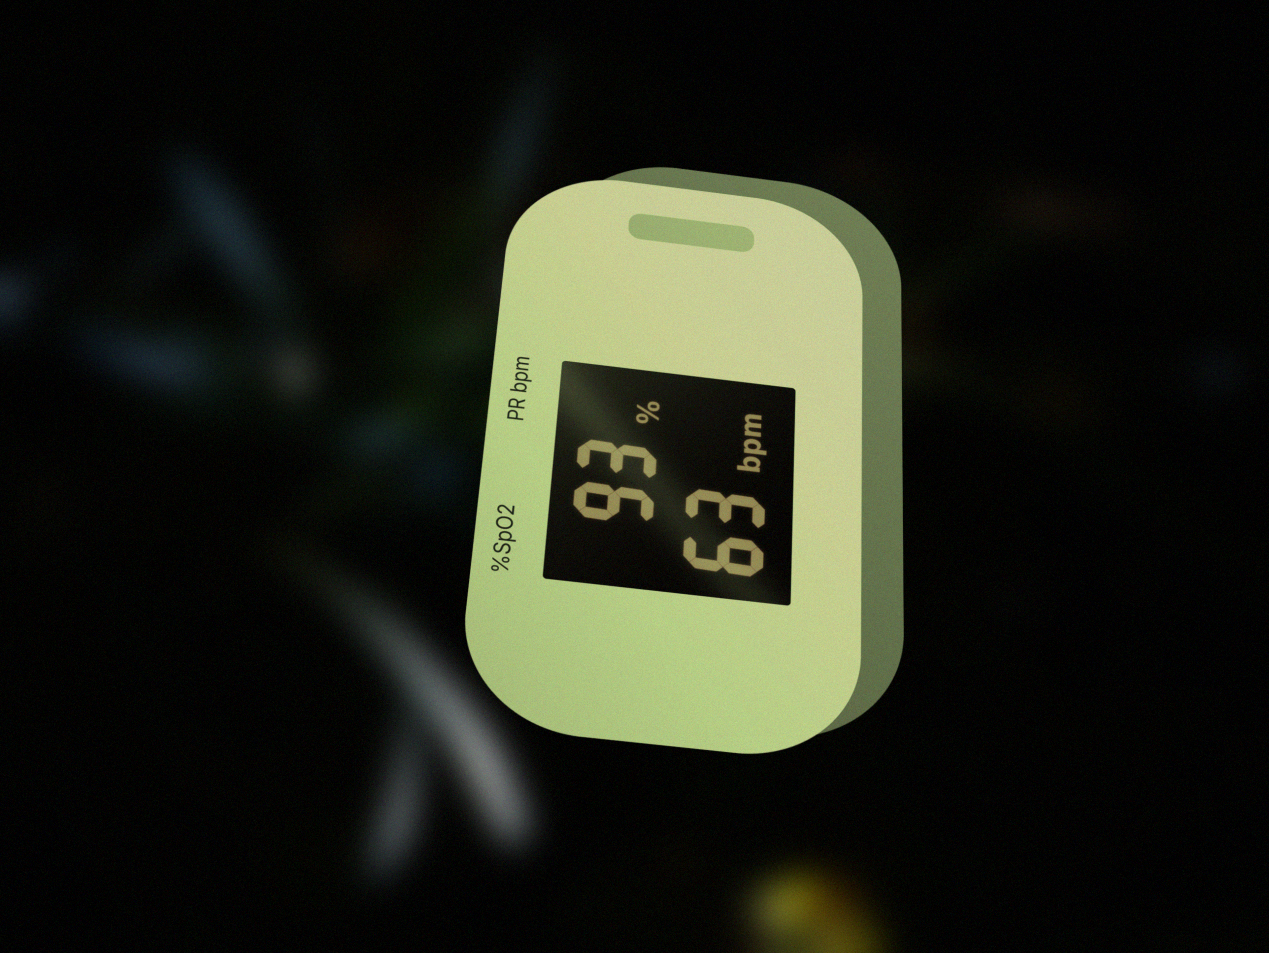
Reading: 63 bpm
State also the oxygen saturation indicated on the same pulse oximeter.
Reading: 93 %
